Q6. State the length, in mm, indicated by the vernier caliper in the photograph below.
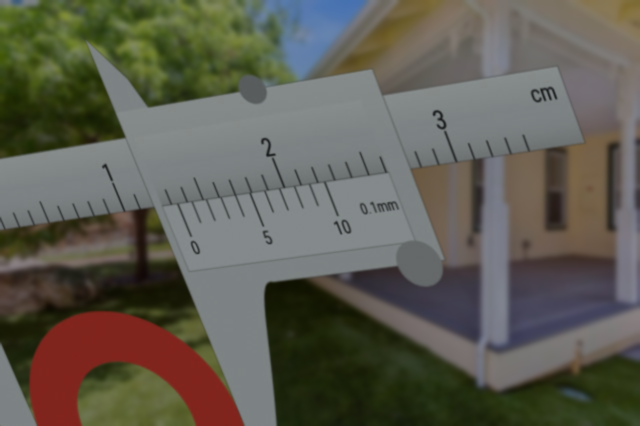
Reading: 13.4 mm
